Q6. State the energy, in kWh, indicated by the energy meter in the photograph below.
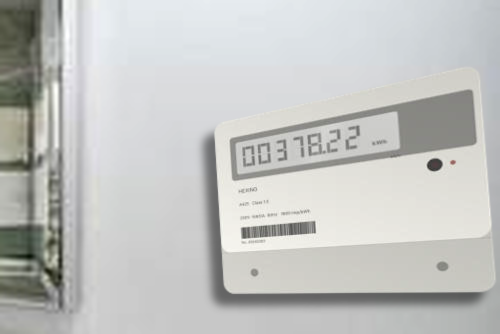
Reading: 378.22 kWh
